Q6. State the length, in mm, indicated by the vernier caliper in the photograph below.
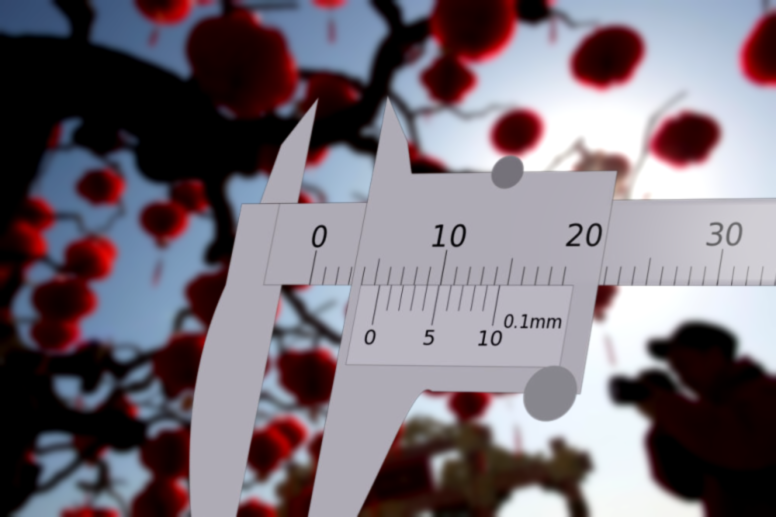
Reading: 5.4 mm
